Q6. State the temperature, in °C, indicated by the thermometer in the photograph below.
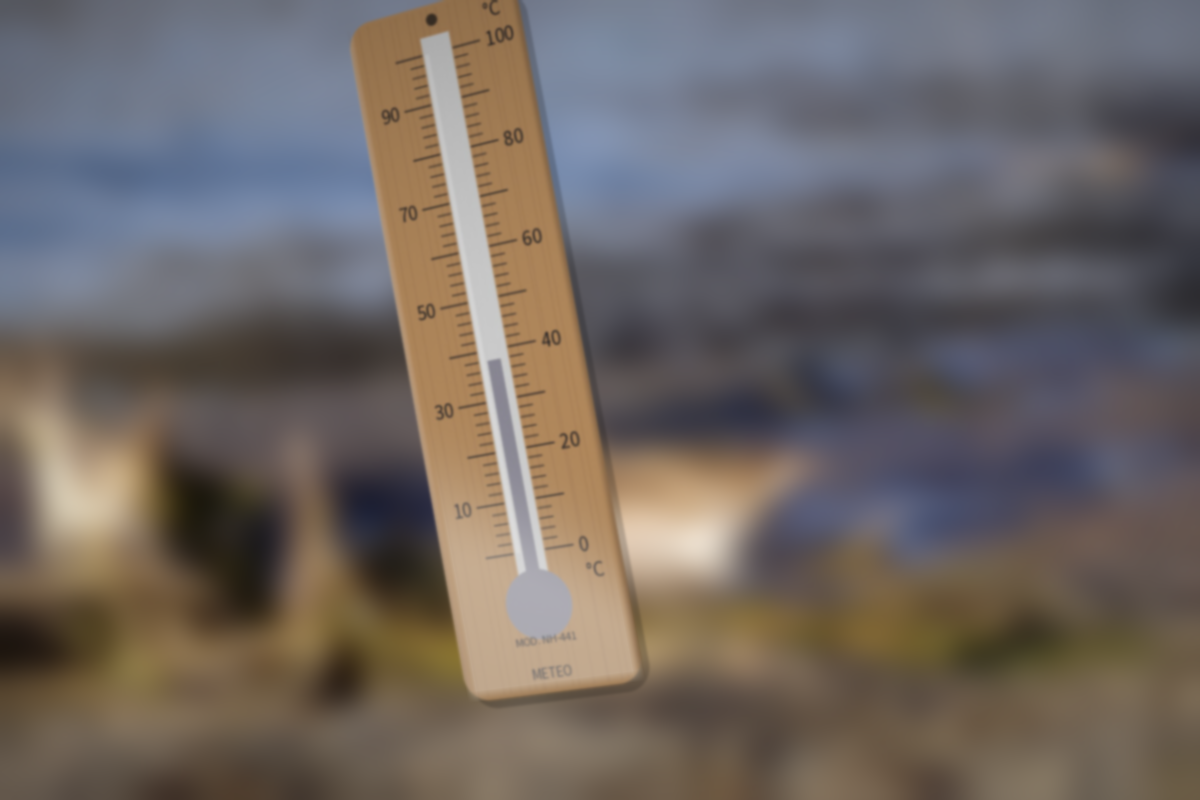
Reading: 38 °C
